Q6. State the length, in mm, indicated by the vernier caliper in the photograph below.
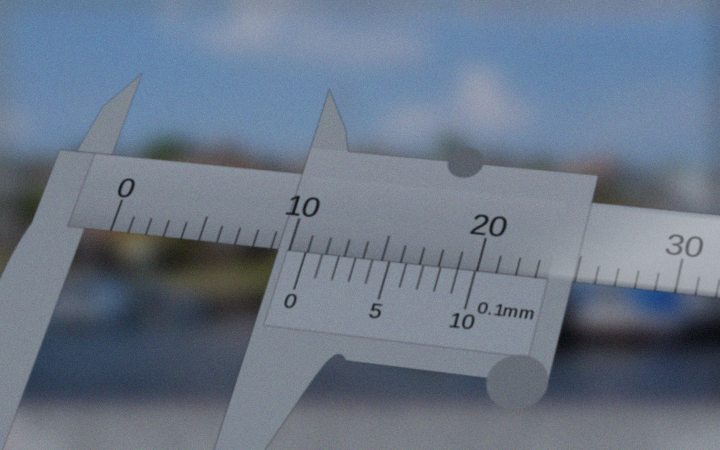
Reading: 10.9 mm
